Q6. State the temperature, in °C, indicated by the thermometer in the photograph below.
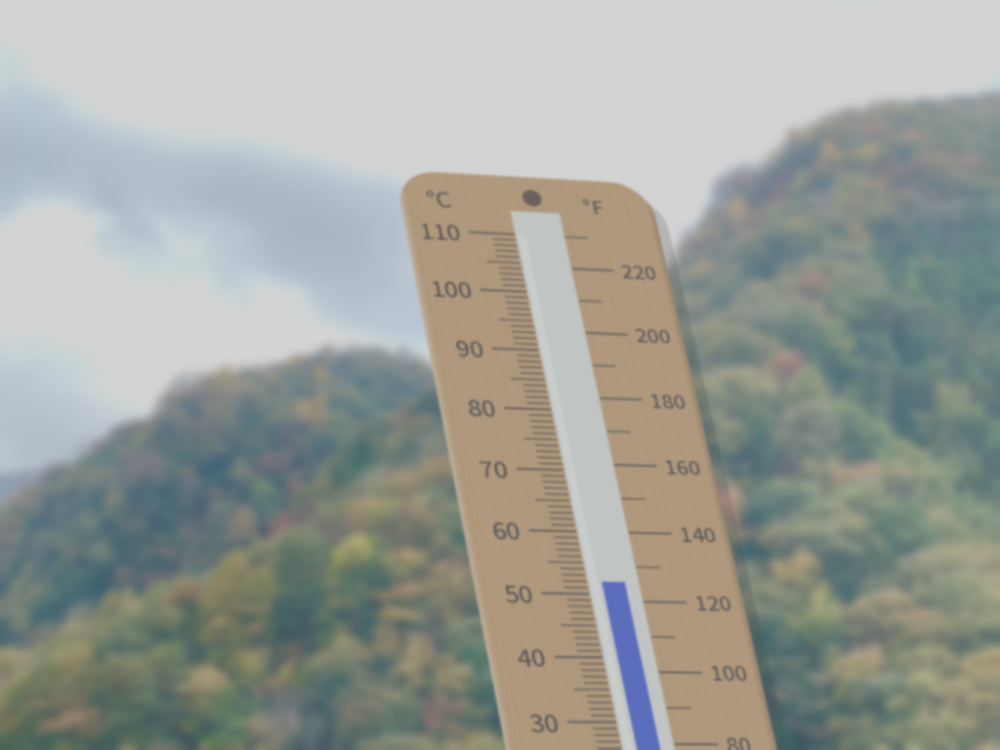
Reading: 52 °C
